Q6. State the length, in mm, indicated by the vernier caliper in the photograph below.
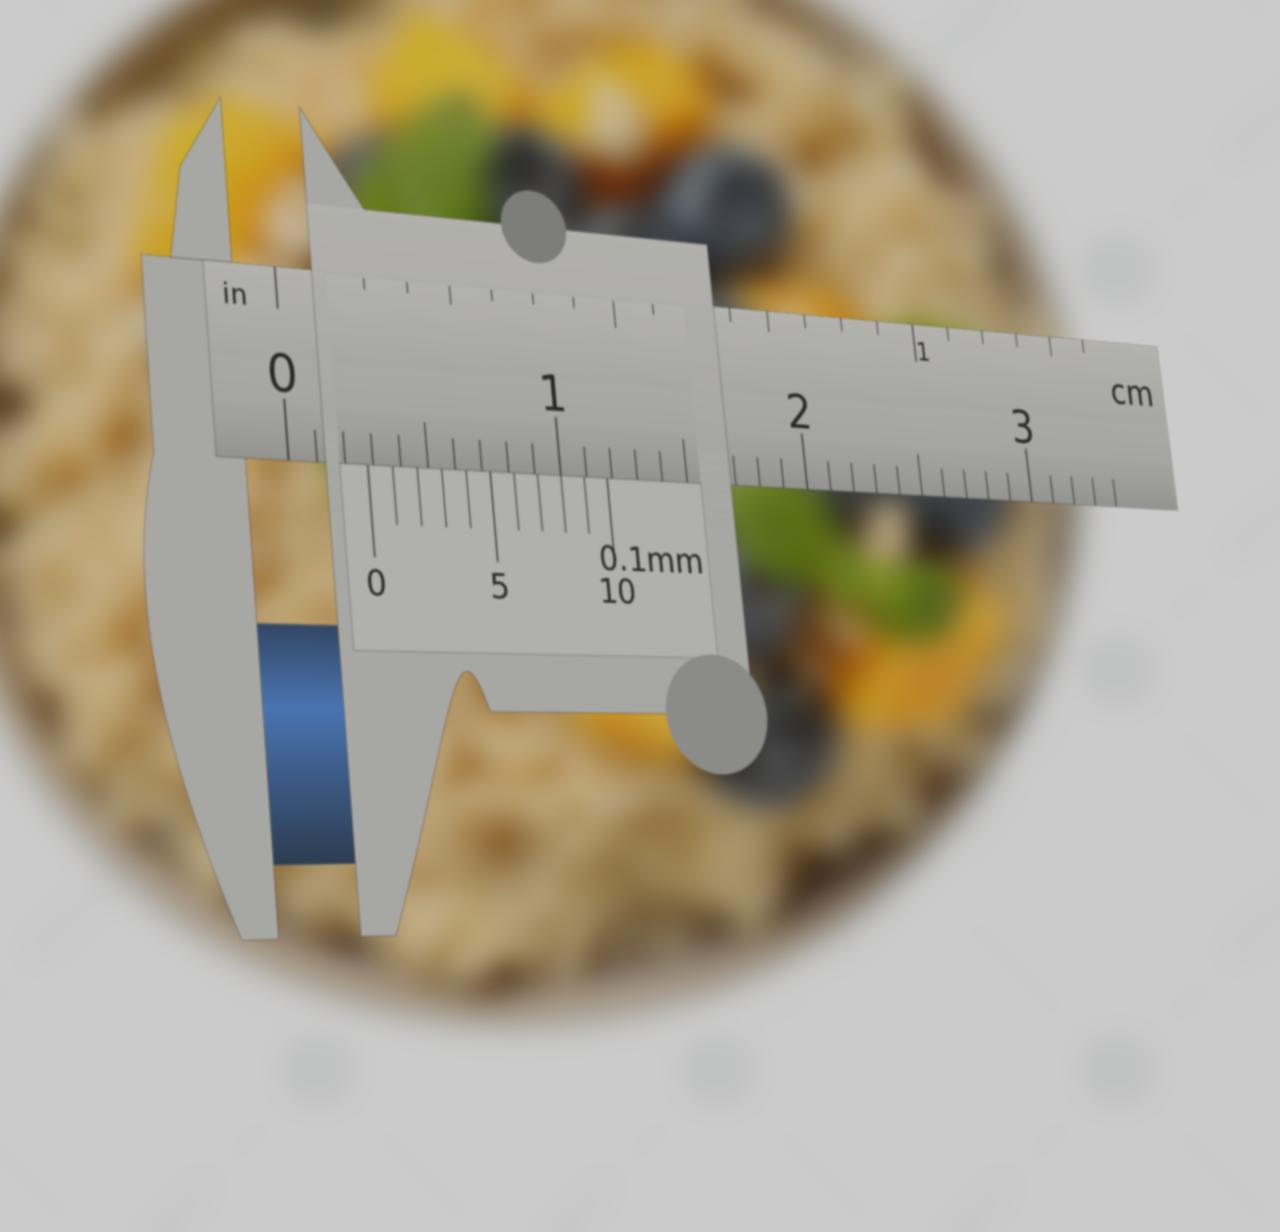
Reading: 2.8 mm
